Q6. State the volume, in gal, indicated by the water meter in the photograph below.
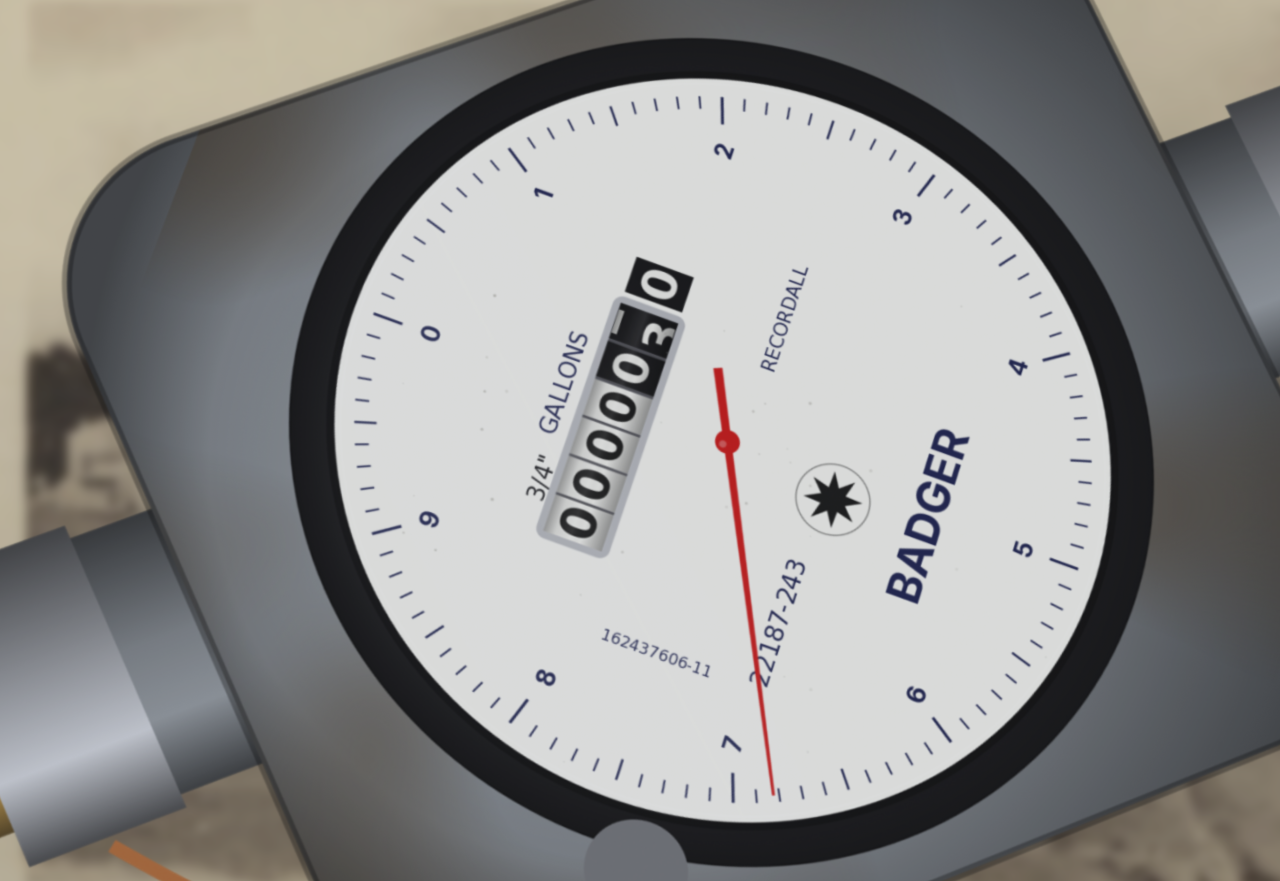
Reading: 26.8 gal
